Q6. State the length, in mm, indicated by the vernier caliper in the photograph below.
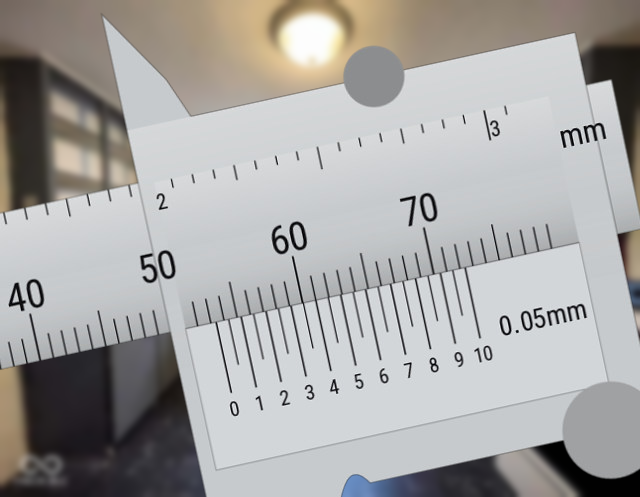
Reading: 53.4 mm
